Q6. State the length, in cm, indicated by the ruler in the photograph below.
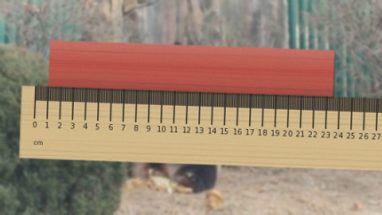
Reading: 22.5 cm
